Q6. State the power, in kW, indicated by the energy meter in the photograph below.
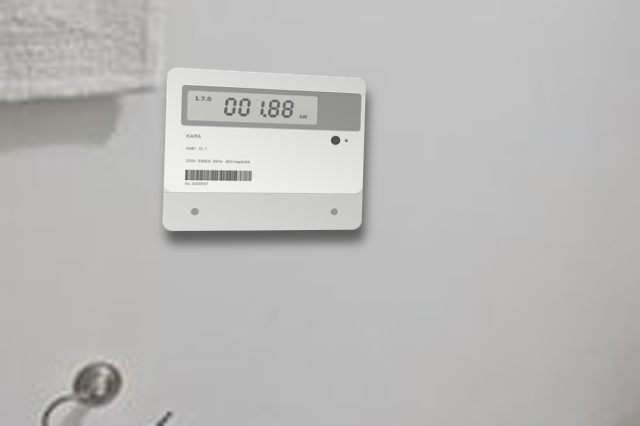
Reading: 1.88 kW
